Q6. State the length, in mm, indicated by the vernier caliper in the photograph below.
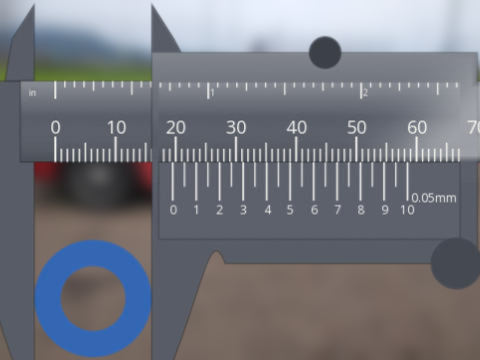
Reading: 19.5 mm
